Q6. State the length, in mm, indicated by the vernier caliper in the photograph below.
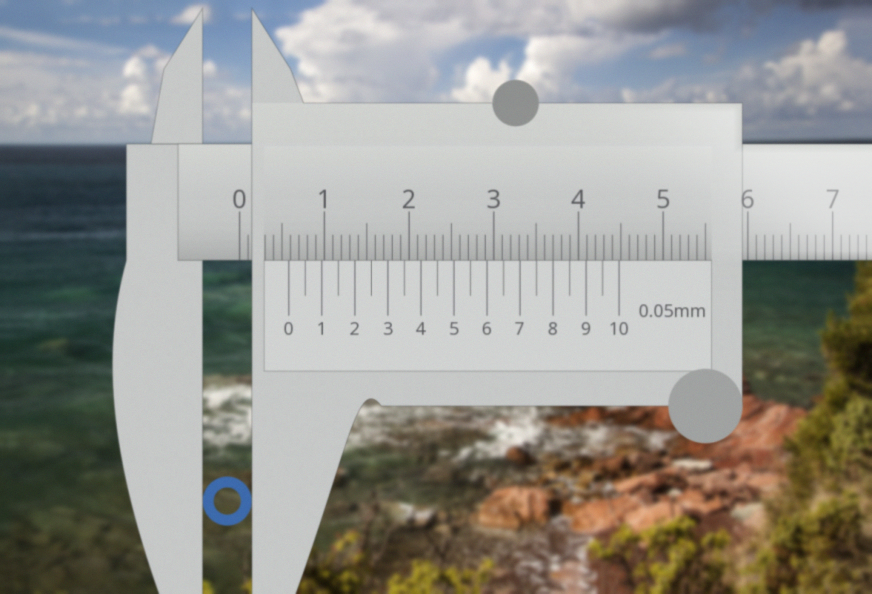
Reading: 5.8 mm
